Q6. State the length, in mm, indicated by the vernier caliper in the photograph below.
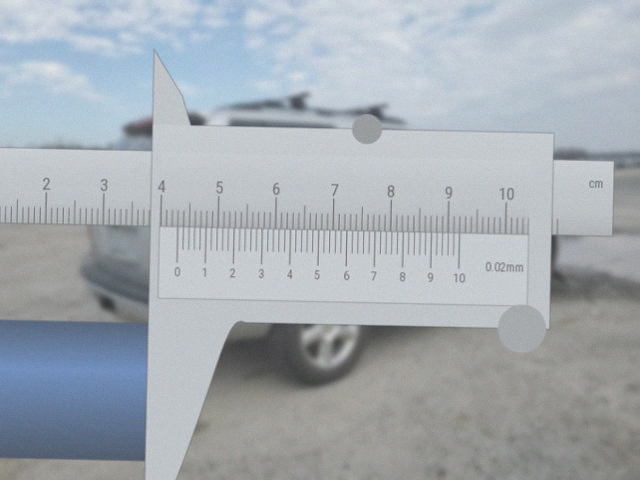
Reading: 43.0 mm
